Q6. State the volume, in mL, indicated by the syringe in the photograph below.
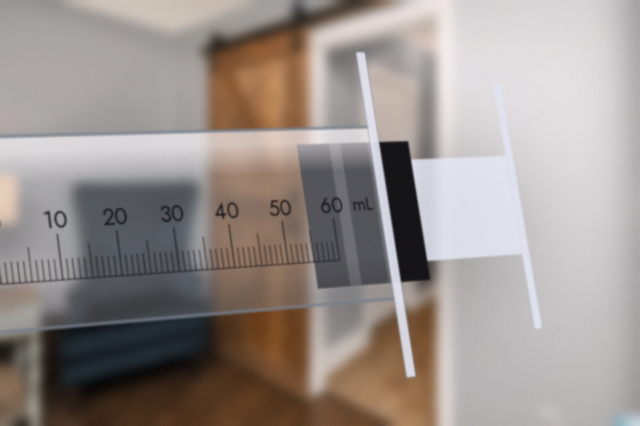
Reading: 55 mL
